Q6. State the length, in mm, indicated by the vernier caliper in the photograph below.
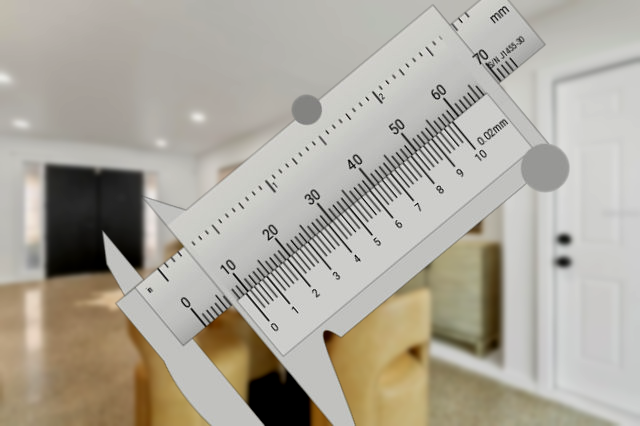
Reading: 9.5 mm
